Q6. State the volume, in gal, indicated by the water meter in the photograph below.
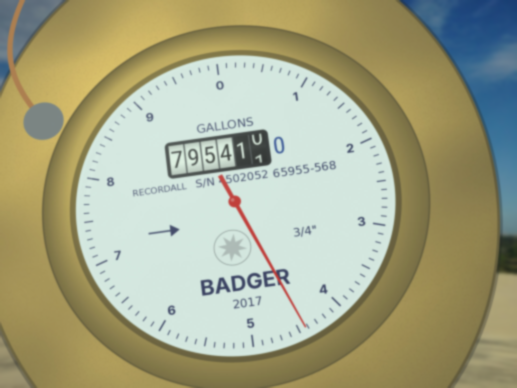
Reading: 7954104.4 gal
